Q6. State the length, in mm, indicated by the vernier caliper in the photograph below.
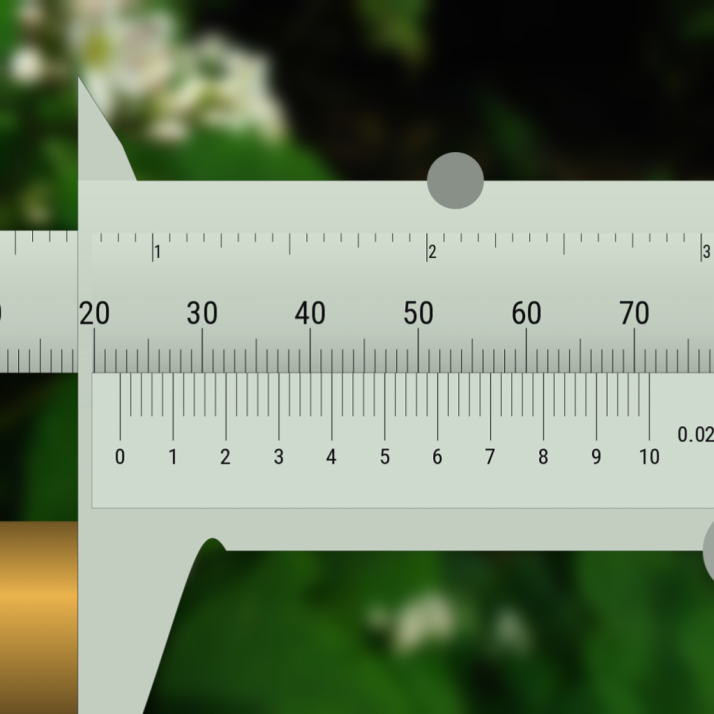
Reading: 22.4 mm
